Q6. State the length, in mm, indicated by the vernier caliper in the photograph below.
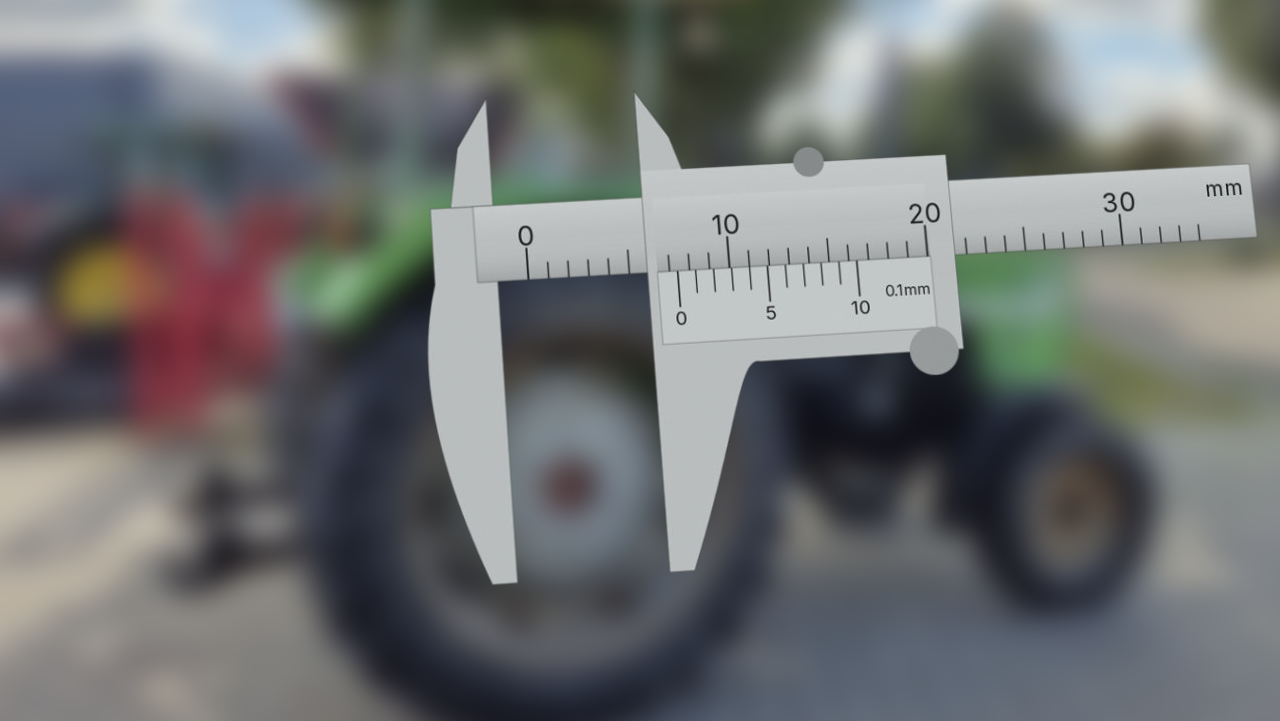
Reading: 7.4 mm
